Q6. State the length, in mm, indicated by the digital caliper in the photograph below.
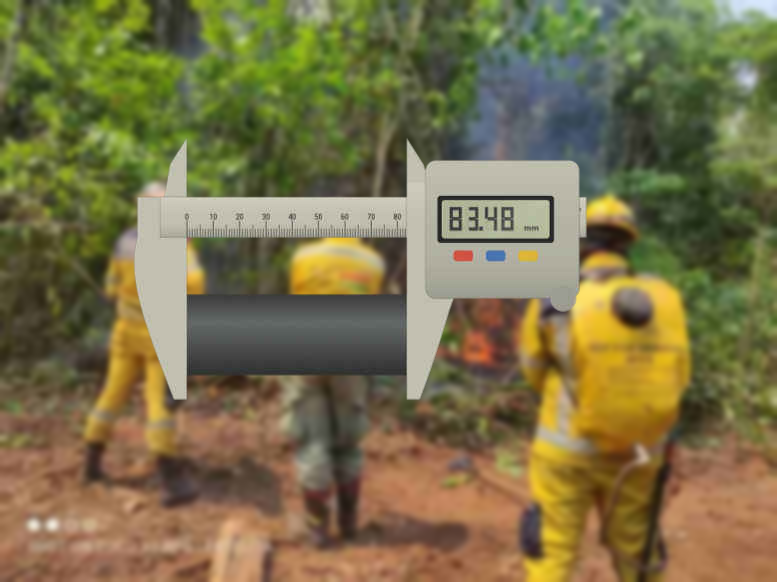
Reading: 83.48 mm
